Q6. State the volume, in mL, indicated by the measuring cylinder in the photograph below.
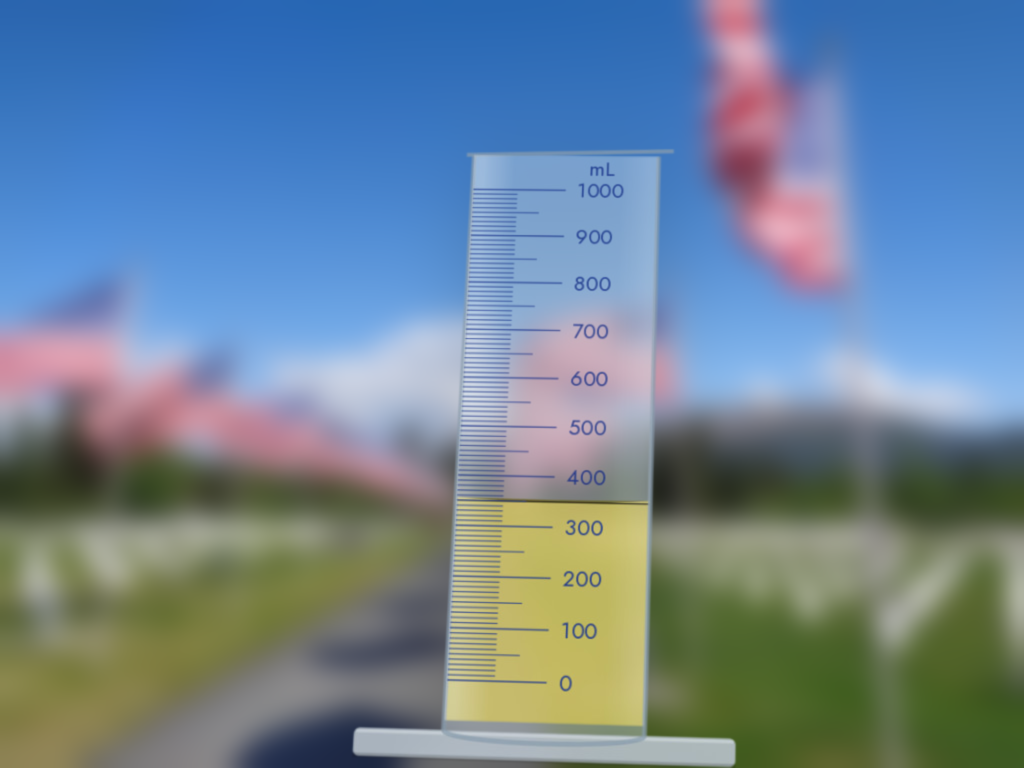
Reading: 350 mL
